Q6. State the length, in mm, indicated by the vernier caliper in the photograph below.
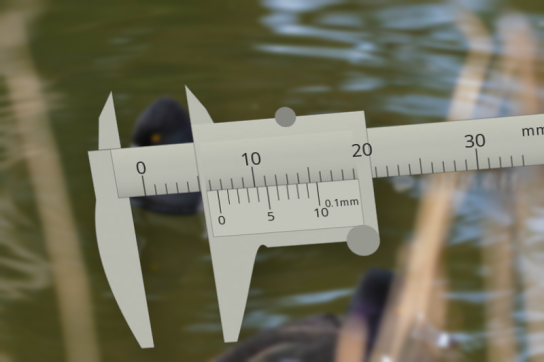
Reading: 6.6 mm
